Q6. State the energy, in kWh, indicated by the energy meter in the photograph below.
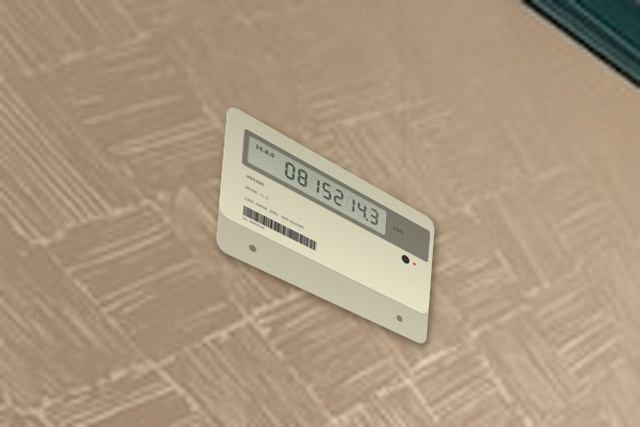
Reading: 815214.3 kWh
